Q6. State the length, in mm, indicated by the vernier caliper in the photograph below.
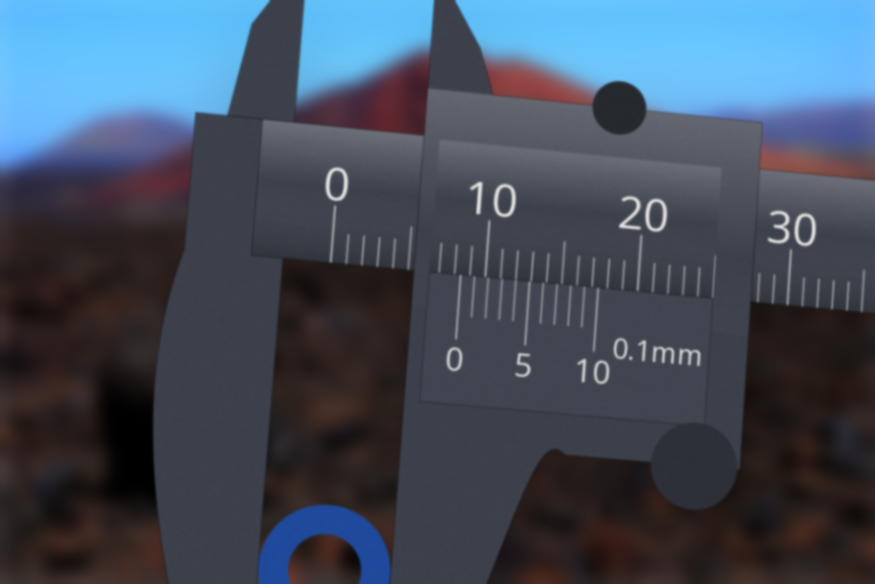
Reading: 8.4 mm
